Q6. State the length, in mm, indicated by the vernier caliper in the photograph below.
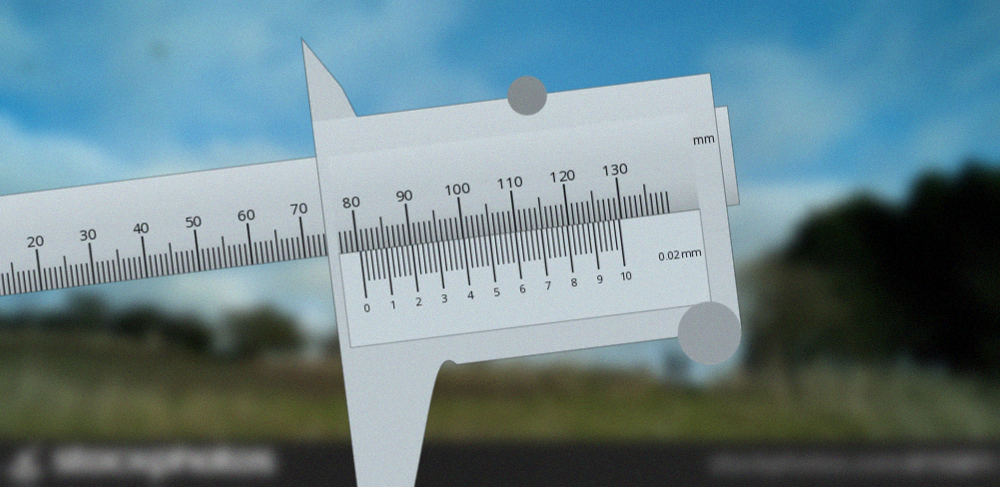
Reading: 80.5 mm
